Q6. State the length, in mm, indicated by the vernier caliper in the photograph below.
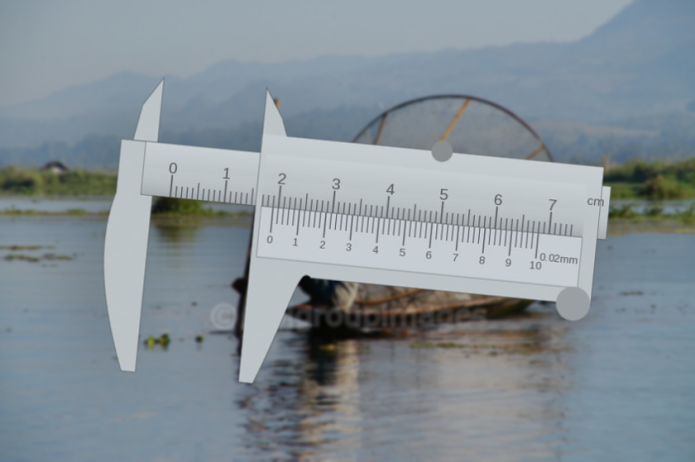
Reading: 19.0 mm
